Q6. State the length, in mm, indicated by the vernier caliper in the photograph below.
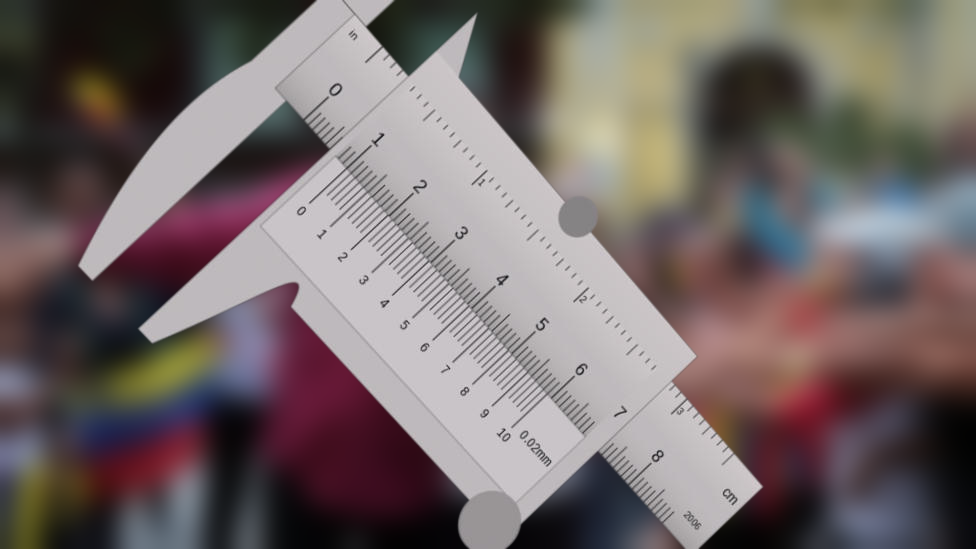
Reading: 10.0 mm
